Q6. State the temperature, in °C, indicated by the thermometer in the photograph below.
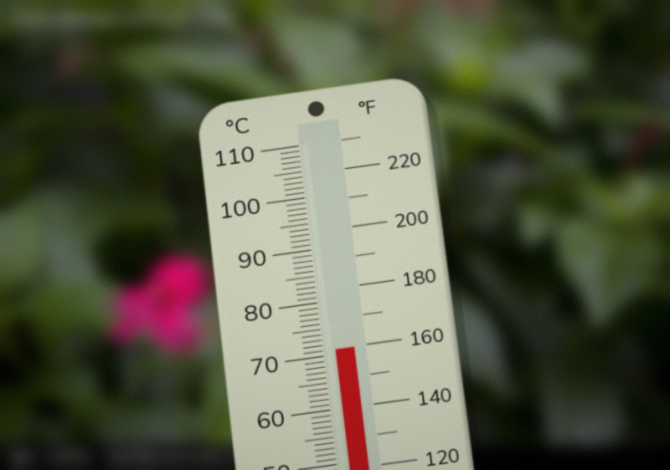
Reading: 71 °C
